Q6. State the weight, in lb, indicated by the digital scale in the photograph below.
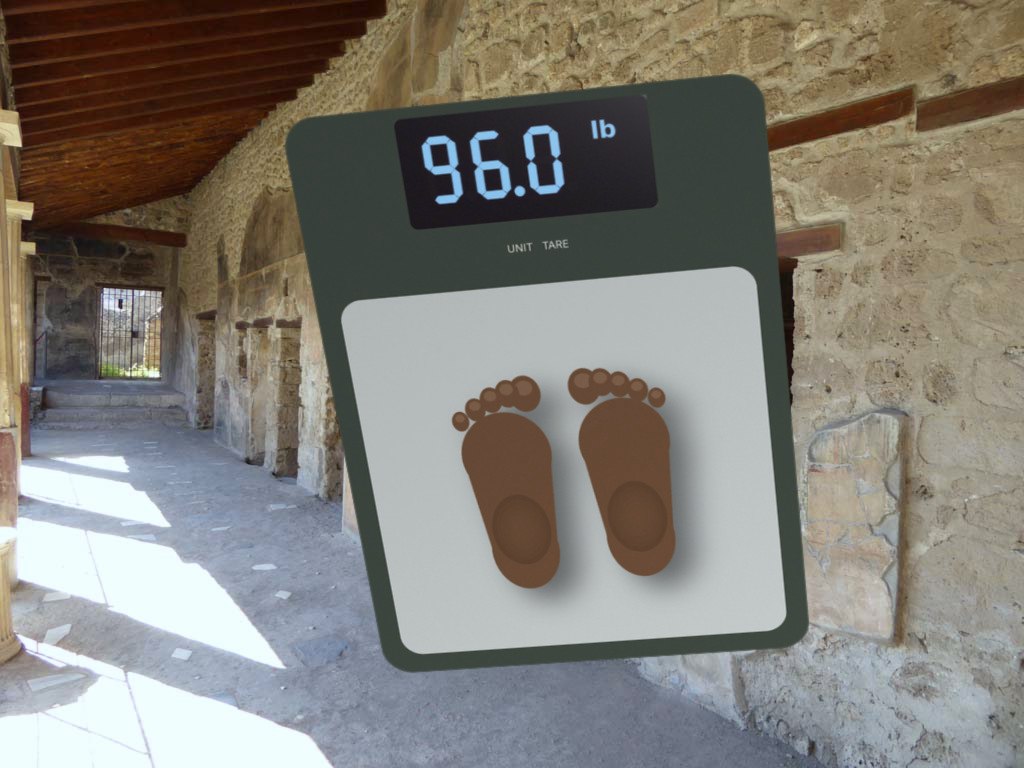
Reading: 96.0 lb
